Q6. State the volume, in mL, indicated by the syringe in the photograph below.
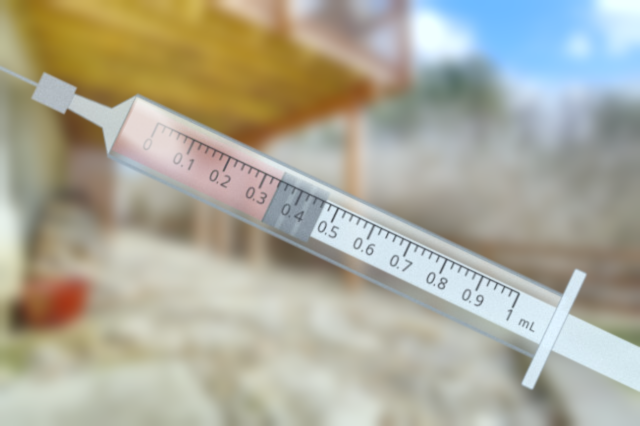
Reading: 0.34 mL
